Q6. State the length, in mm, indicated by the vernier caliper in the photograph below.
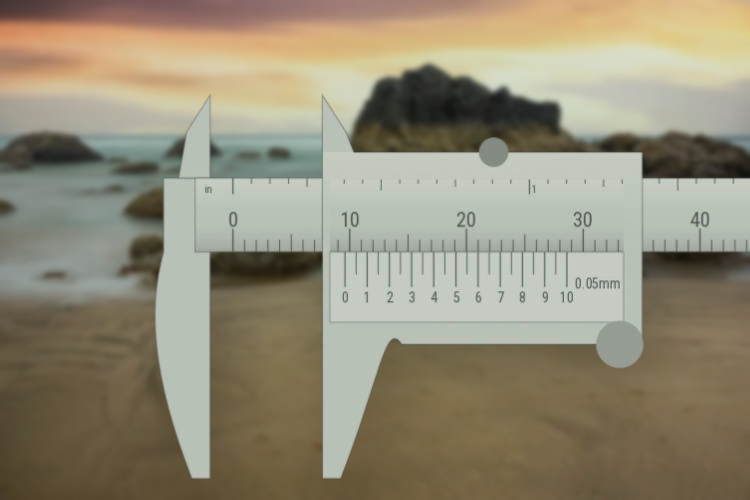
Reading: 9.6 mm
